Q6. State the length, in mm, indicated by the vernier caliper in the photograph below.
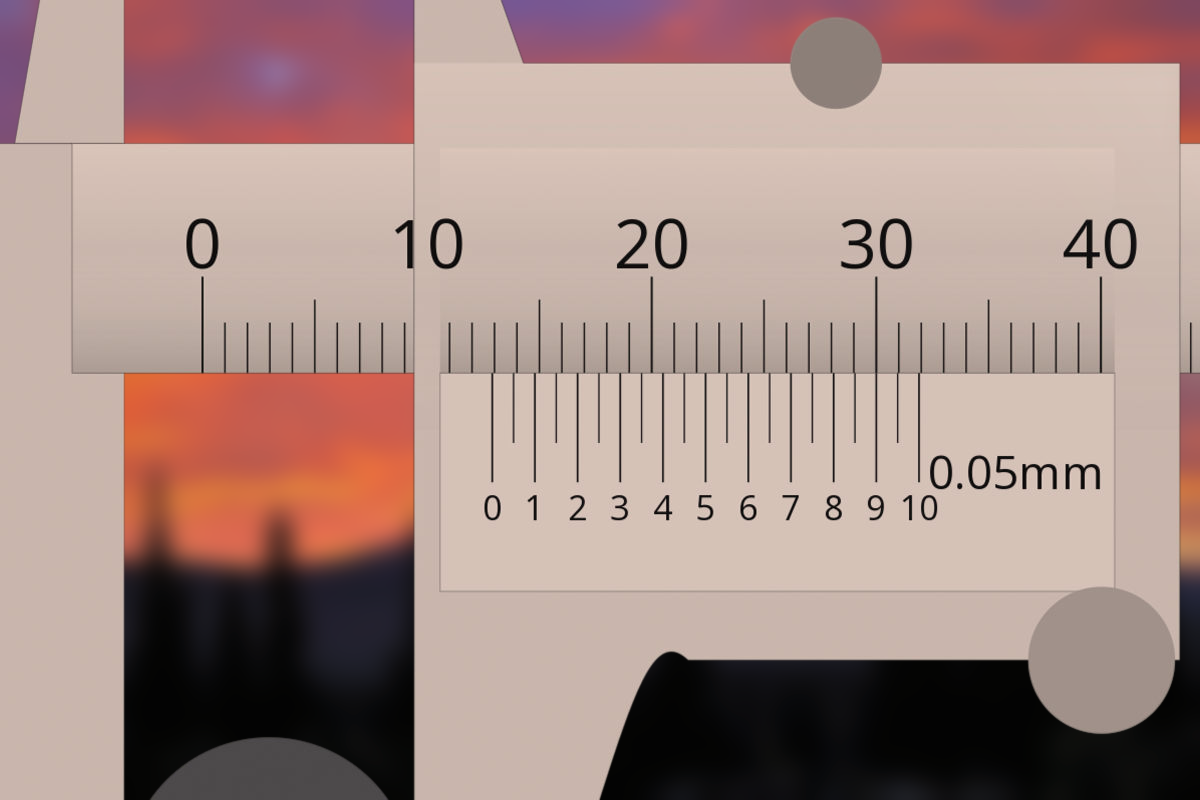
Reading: 12.9 mm
